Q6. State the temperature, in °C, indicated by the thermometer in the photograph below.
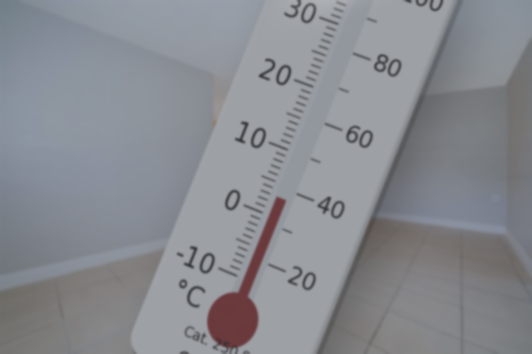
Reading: 3 °C
